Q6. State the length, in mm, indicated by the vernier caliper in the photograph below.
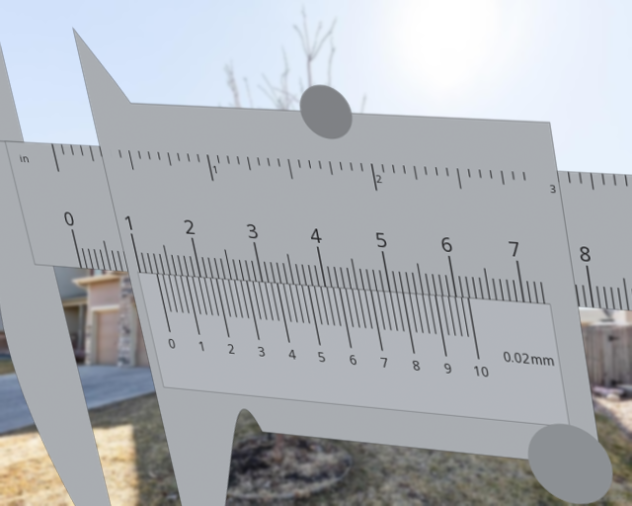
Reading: 12.8 mm
